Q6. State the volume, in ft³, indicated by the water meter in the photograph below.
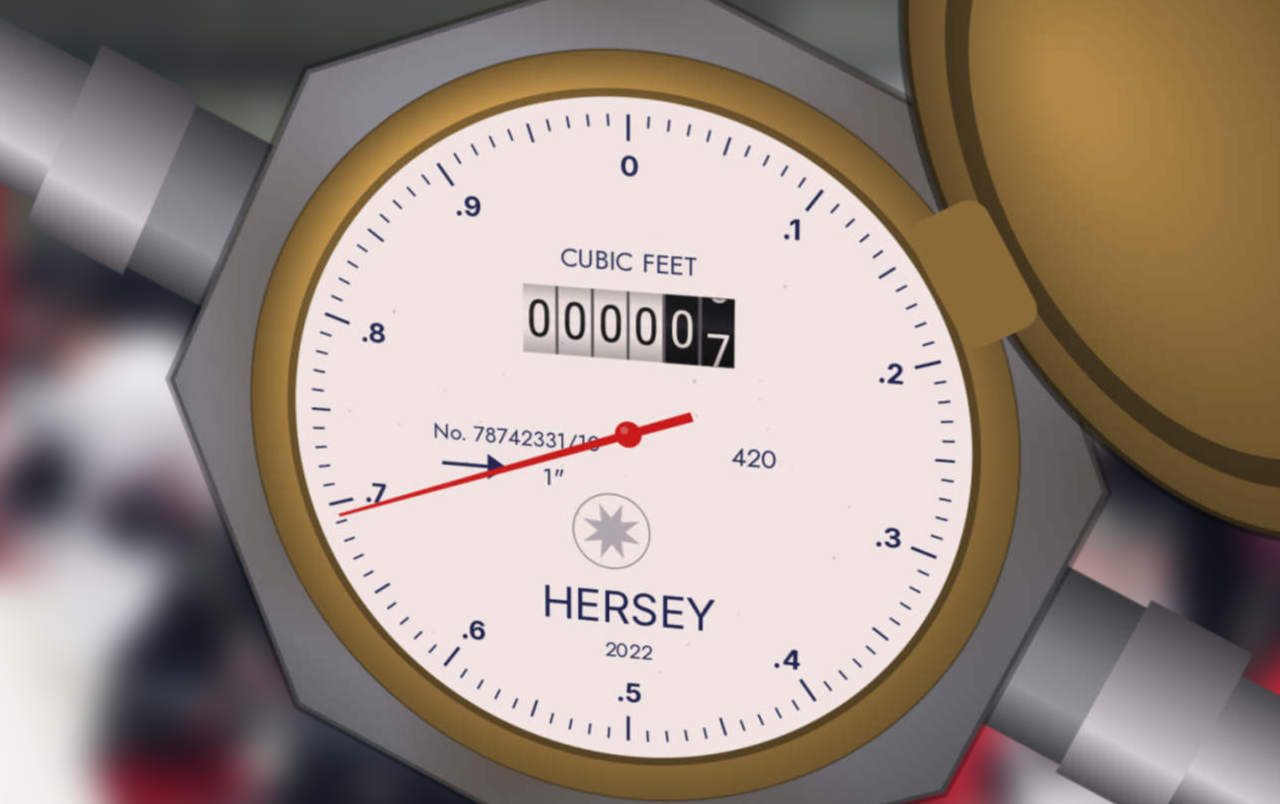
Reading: 6.69 ft³
